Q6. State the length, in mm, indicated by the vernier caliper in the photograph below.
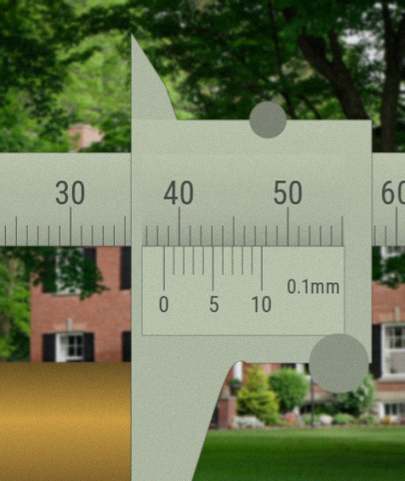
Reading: 38.6 mm
